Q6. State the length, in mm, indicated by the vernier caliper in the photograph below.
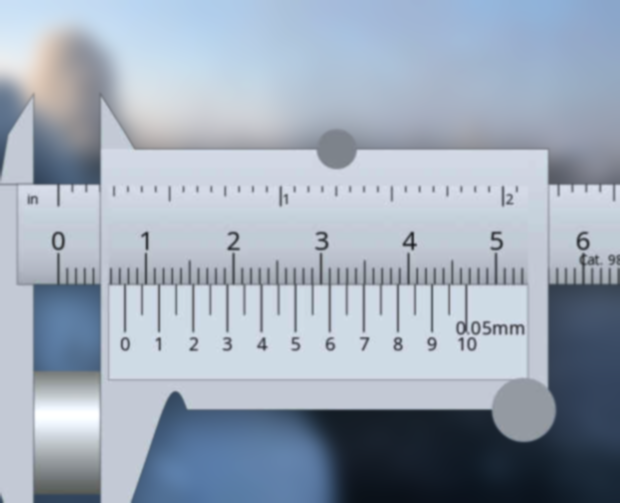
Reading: 7.6 mm
